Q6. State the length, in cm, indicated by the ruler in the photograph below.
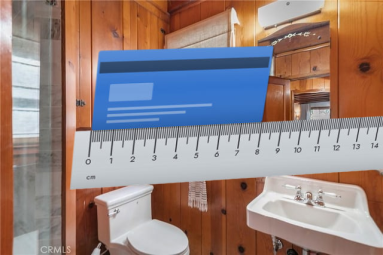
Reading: 8 cm
